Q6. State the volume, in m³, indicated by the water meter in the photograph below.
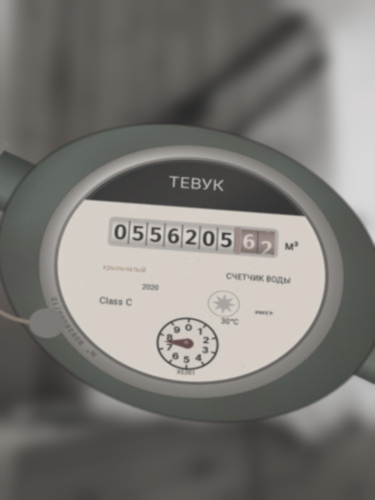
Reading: 556205.617 m³
